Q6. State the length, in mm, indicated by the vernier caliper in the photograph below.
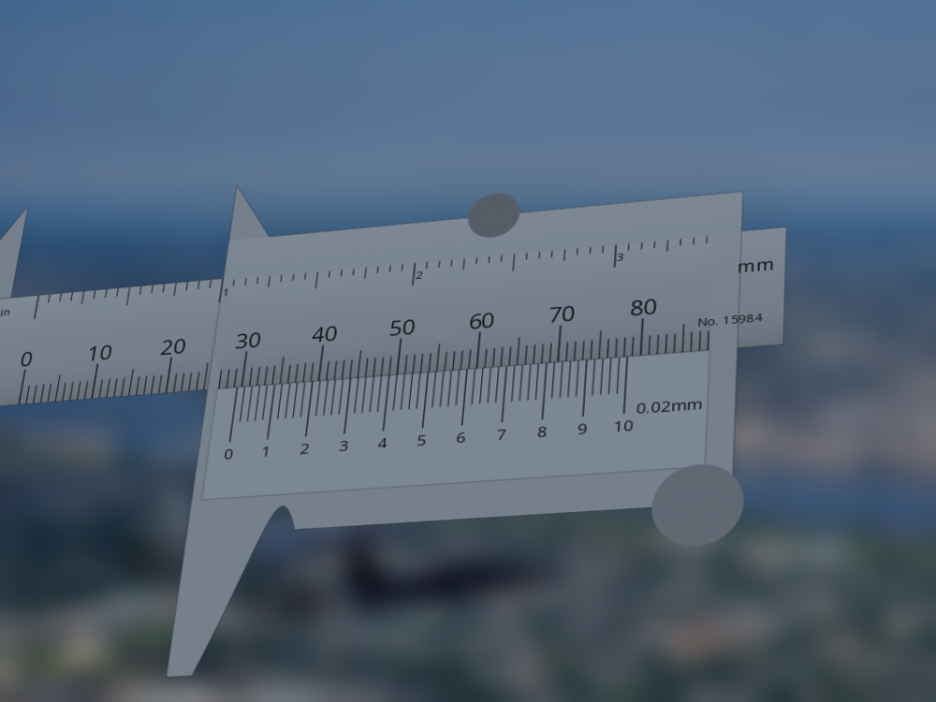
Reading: 29.4 mm
